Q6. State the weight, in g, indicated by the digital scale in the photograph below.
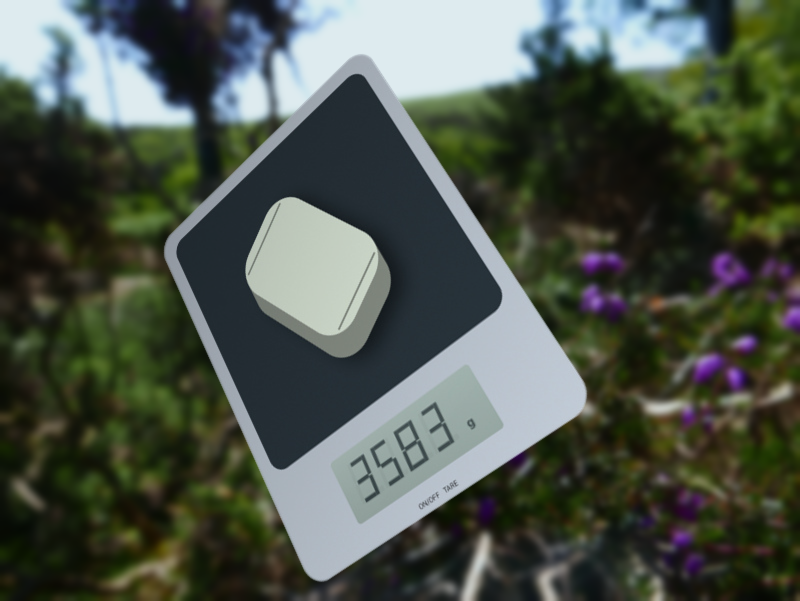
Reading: 3583 g
